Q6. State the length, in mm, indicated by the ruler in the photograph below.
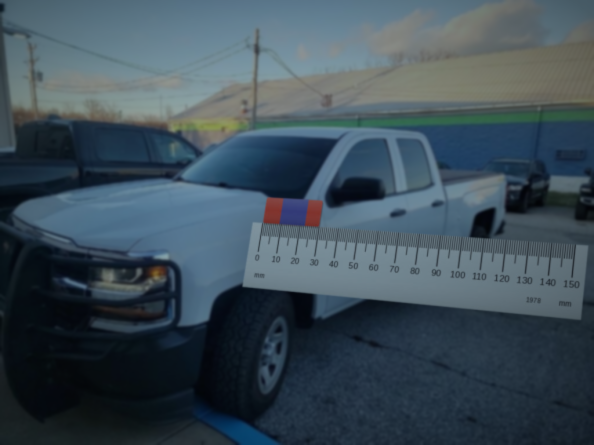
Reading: 30 mm
